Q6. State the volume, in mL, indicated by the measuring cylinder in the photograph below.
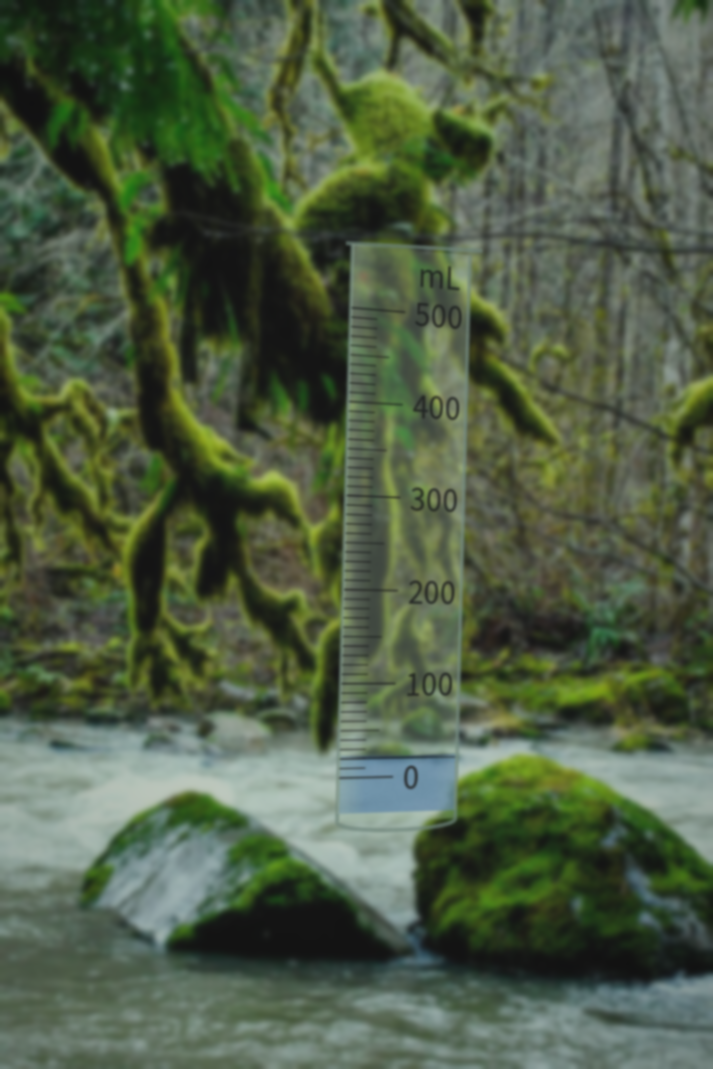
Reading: 20 mL
